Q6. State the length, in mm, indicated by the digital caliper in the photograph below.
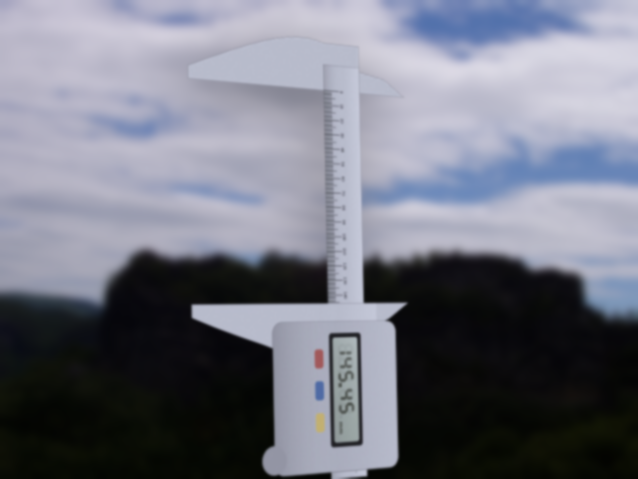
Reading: 145.45 mm
